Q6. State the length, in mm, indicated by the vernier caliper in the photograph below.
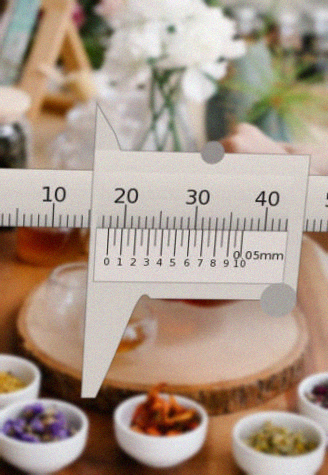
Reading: 17.8 mm
